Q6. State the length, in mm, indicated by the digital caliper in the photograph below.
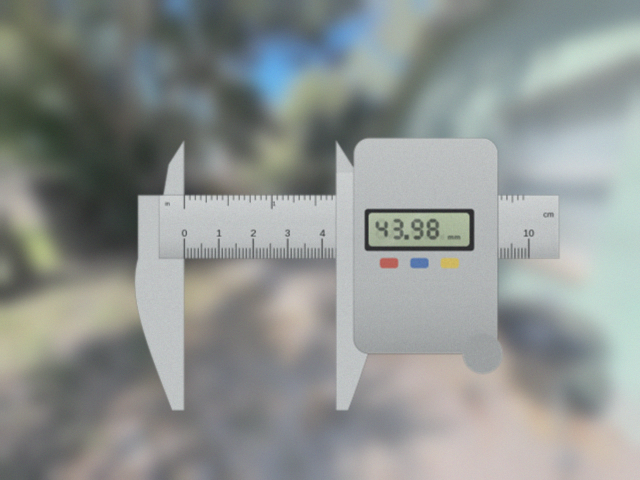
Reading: 43.98 mm
